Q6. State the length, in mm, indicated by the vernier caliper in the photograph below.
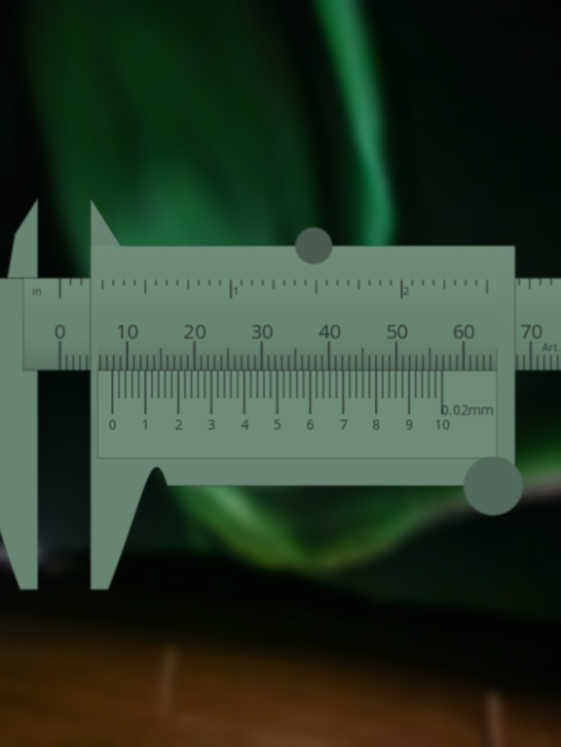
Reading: 7.8 mm
